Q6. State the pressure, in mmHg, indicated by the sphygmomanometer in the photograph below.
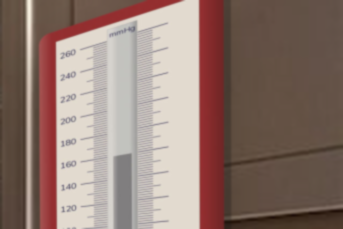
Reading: 160 mmHg
